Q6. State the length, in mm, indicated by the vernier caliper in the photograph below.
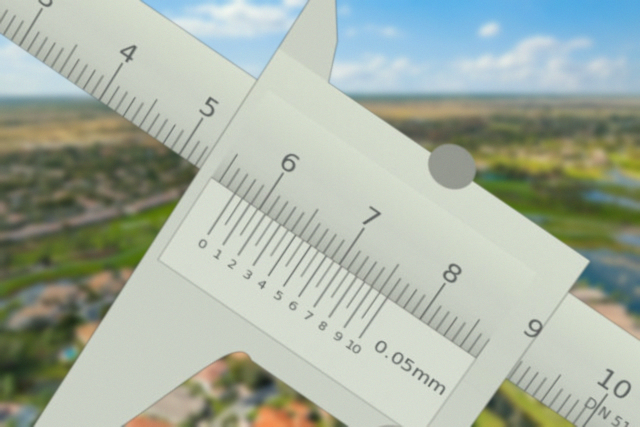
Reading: 57.0 mm
